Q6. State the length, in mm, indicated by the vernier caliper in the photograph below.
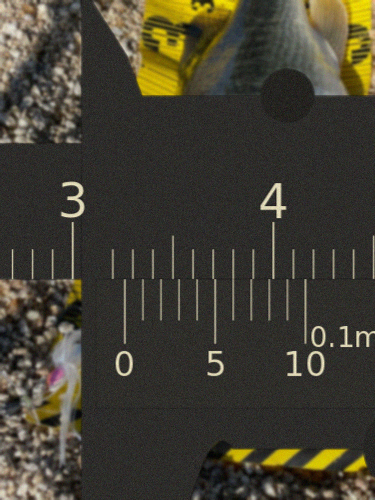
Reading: 32.6 mm
